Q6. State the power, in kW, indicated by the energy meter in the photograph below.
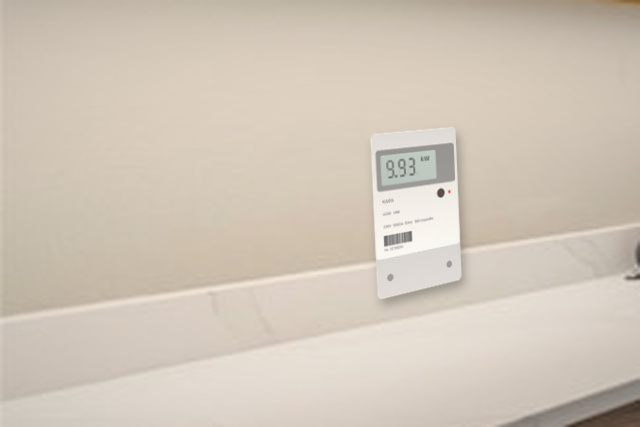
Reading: 9.93 kW
